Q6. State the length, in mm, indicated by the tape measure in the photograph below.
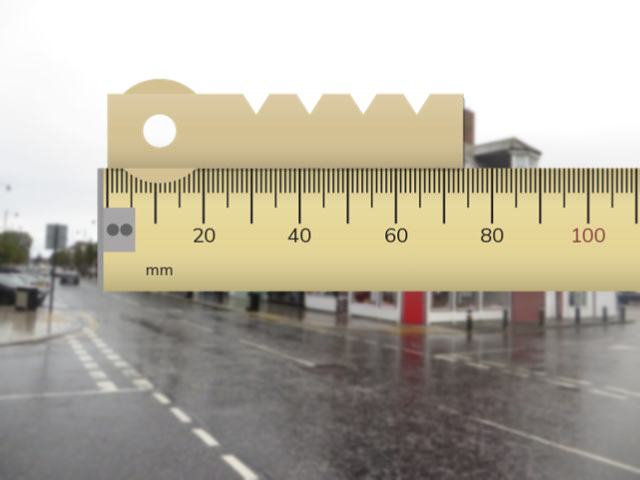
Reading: 74 mm
